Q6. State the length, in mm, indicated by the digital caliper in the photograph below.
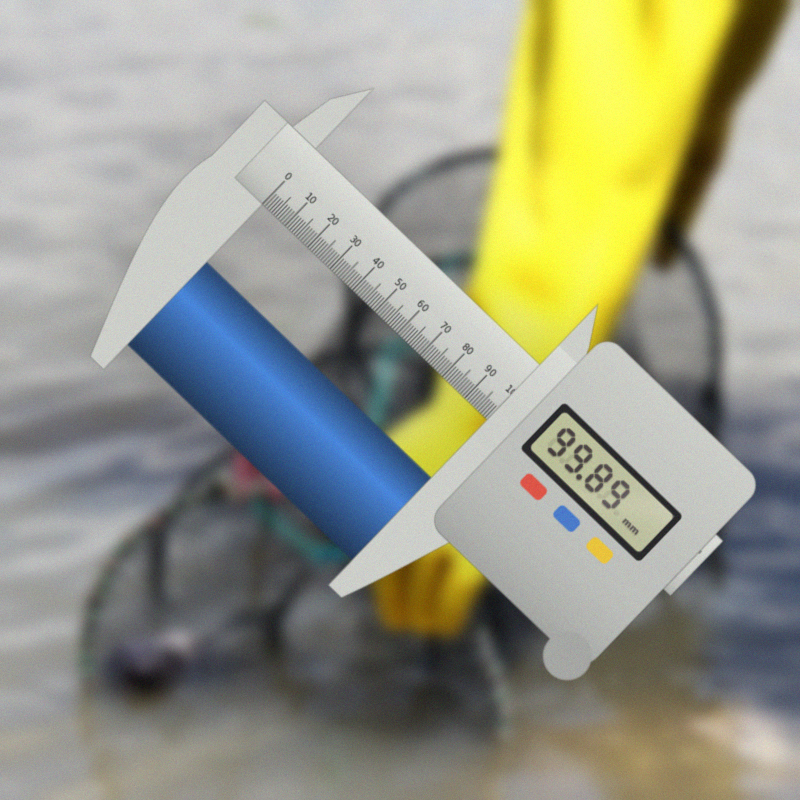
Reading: 99.89 mm
